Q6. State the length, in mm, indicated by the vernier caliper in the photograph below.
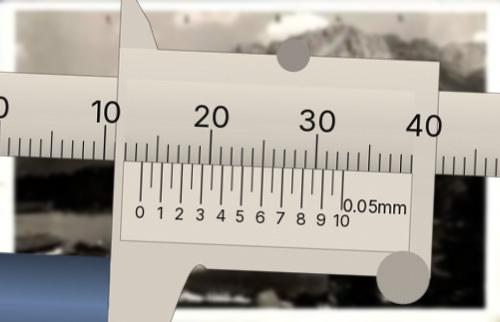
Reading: 13.6 mm
